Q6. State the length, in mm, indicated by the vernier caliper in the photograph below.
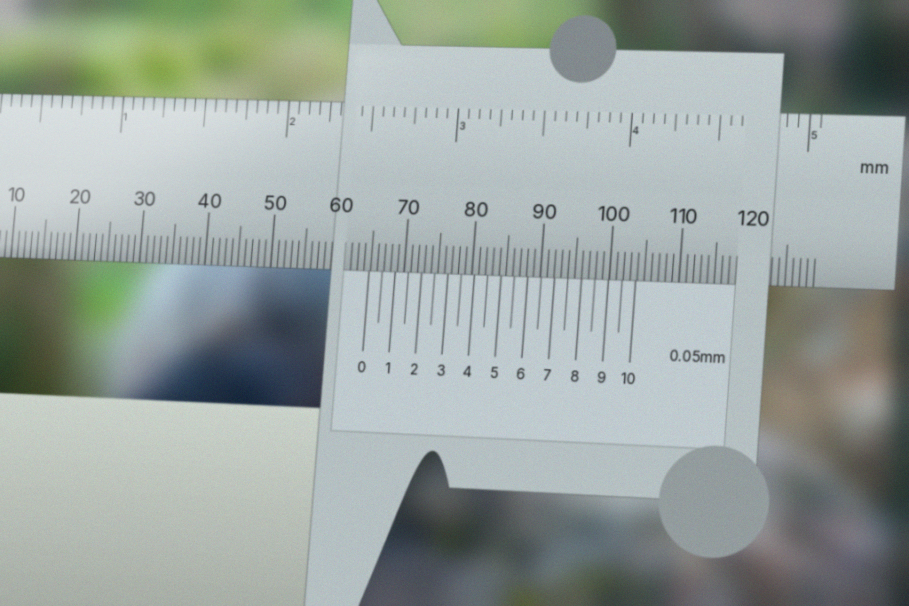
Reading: 64.8 mm
